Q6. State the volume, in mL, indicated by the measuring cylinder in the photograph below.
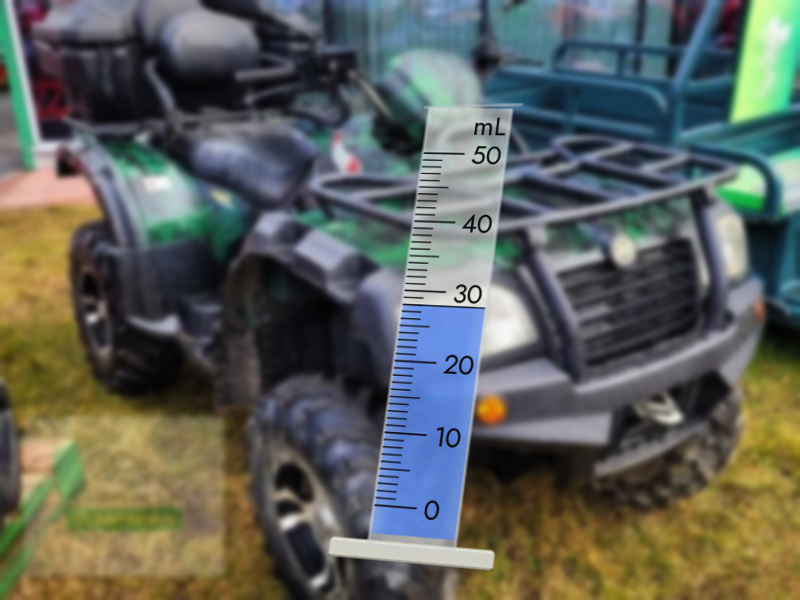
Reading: 28 mL
